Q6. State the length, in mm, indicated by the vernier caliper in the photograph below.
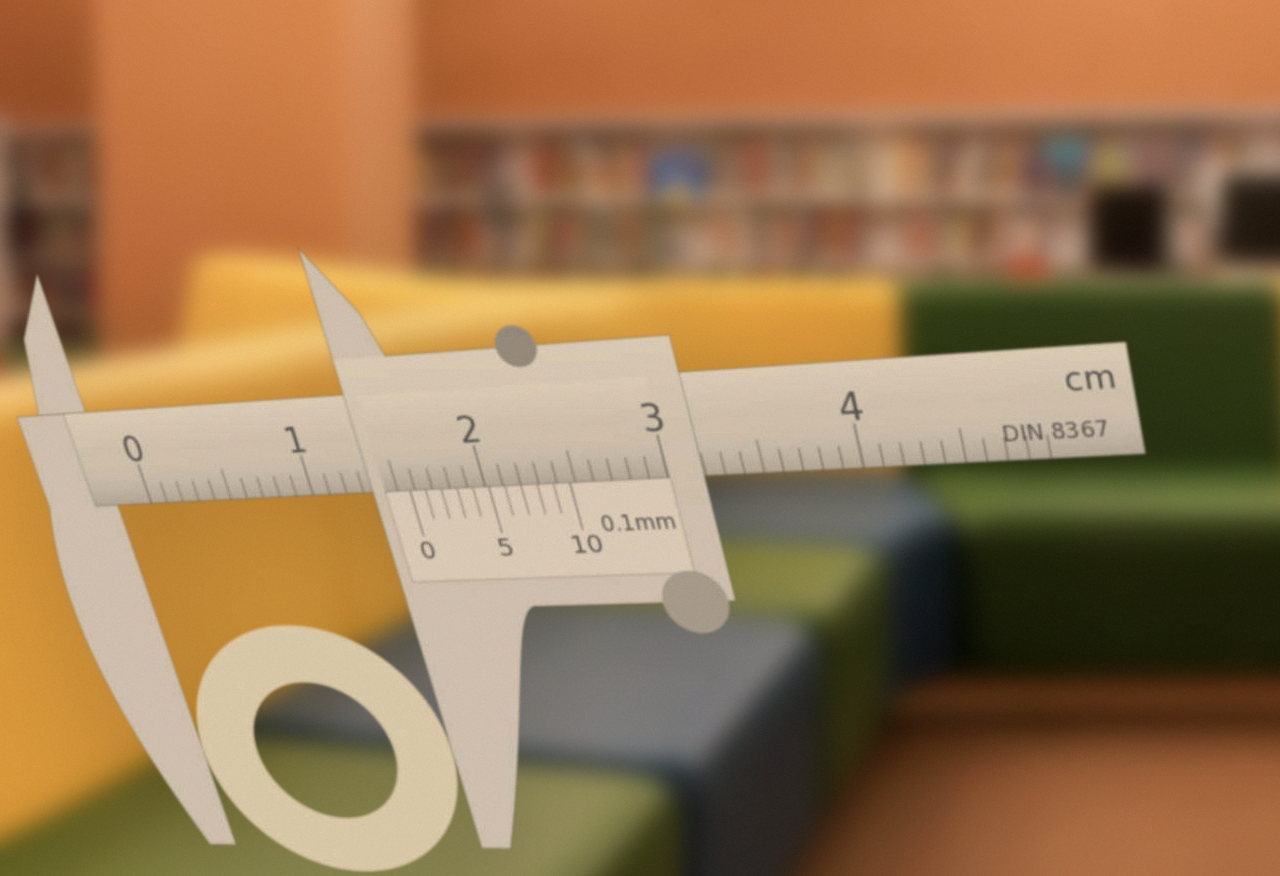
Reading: 15.7 mm
